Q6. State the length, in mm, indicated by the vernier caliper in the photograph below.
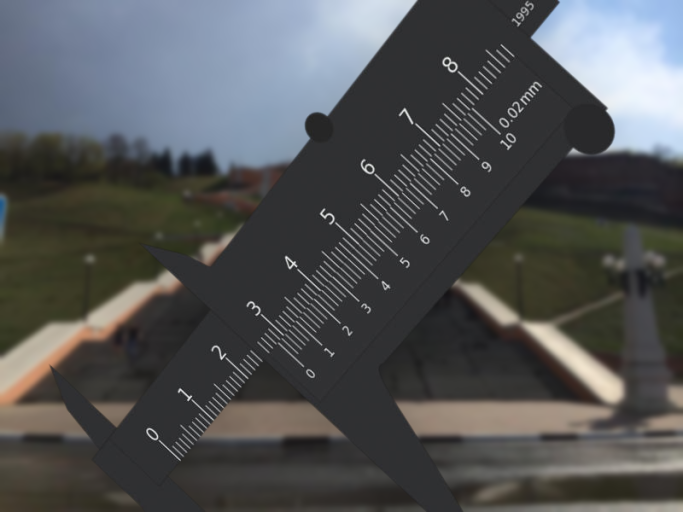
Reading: 28.4 mm
